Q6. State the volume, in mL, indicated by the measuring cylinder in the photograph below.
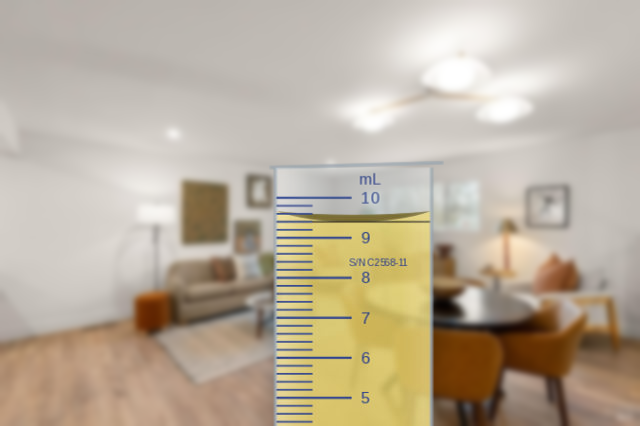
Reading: 9.4 mL
